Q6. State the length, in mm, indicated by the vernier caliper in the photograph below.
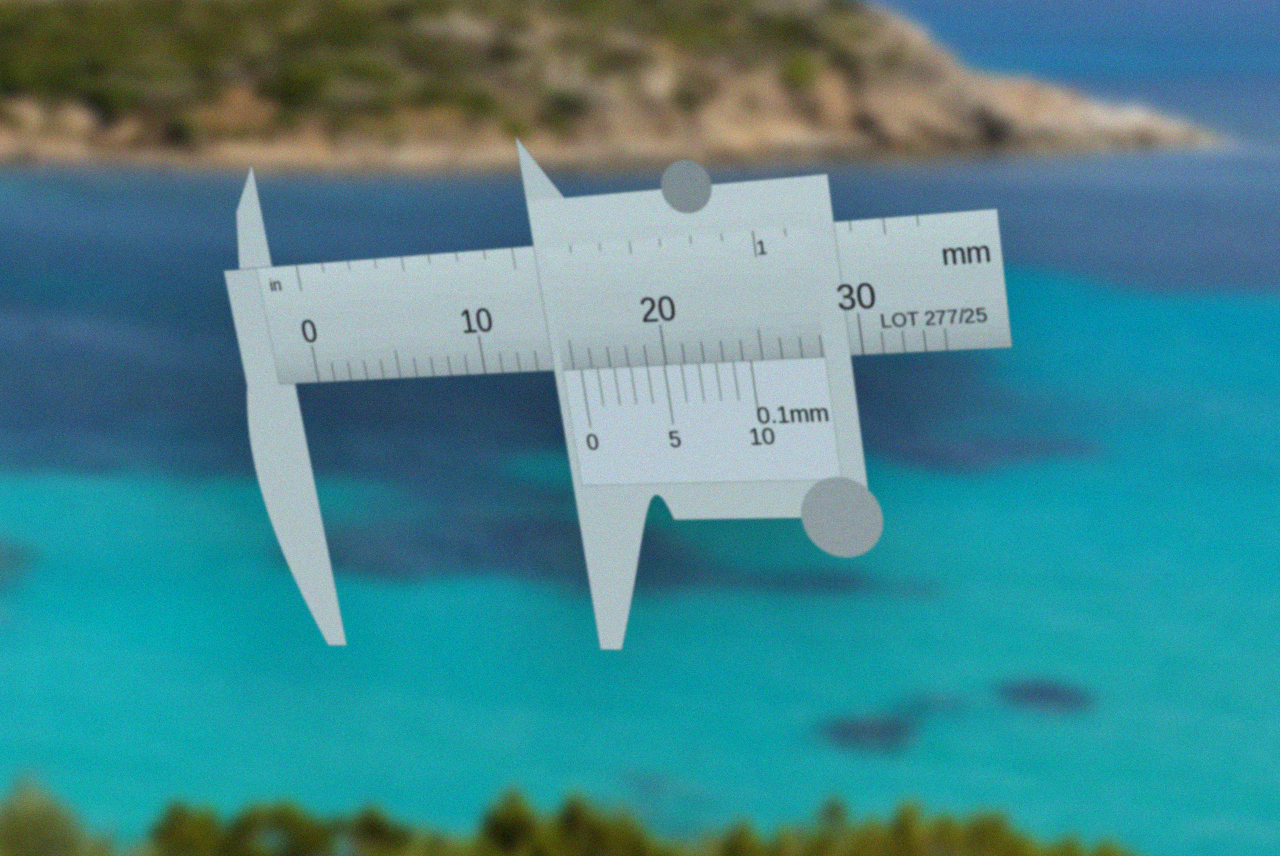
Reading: 15.4 mm
